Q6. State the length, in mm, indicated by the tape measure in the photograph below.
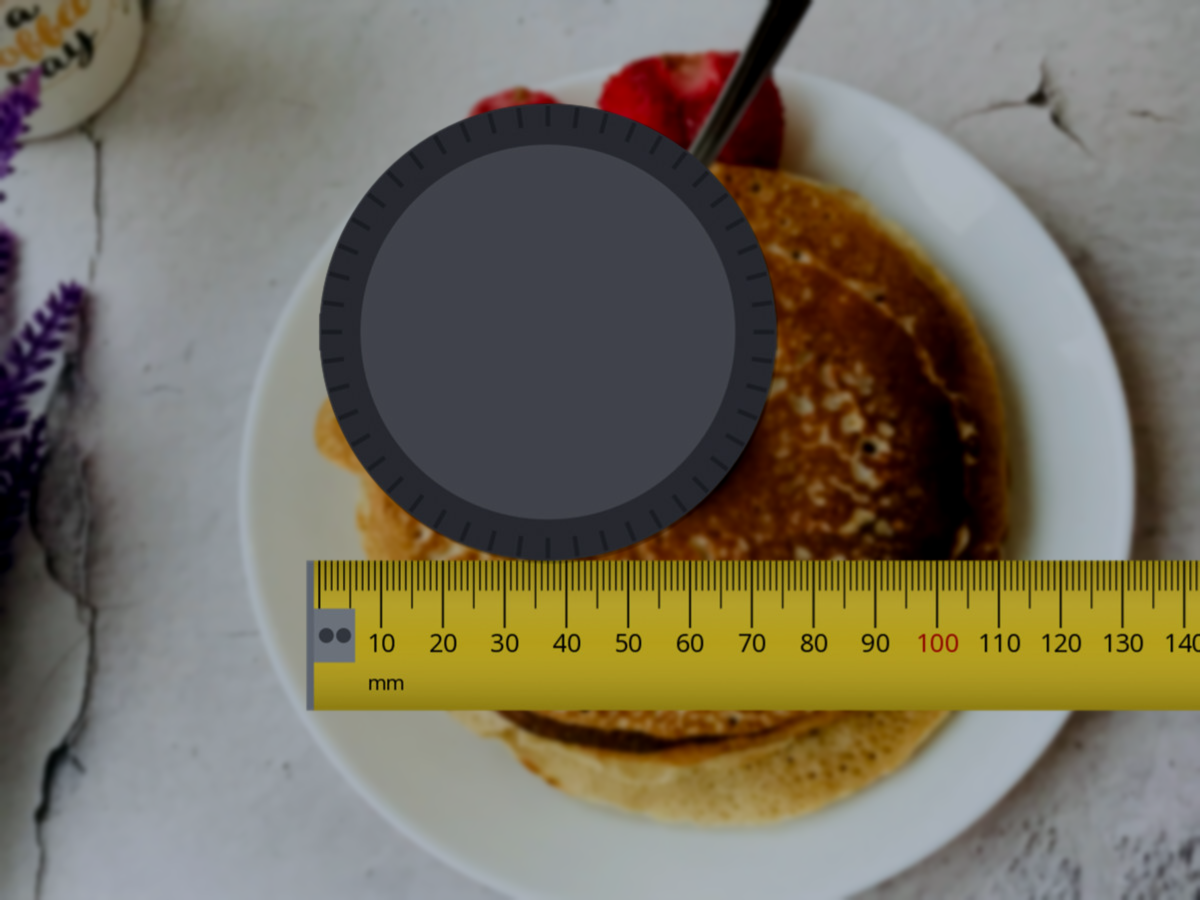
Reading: 74 mm
